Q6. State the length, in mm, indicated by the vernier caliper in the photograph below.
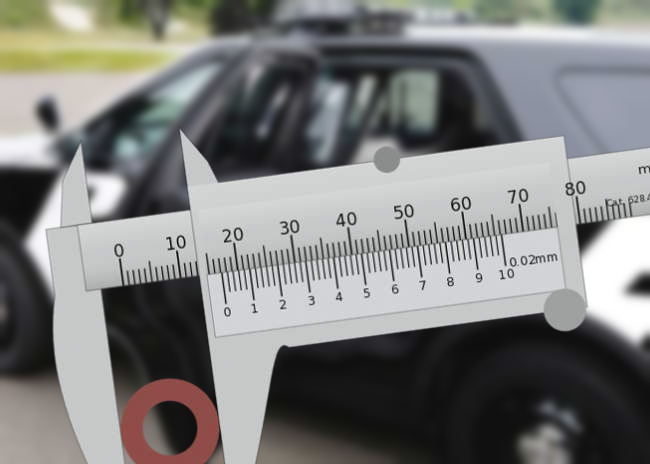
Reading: 17.2 mm
